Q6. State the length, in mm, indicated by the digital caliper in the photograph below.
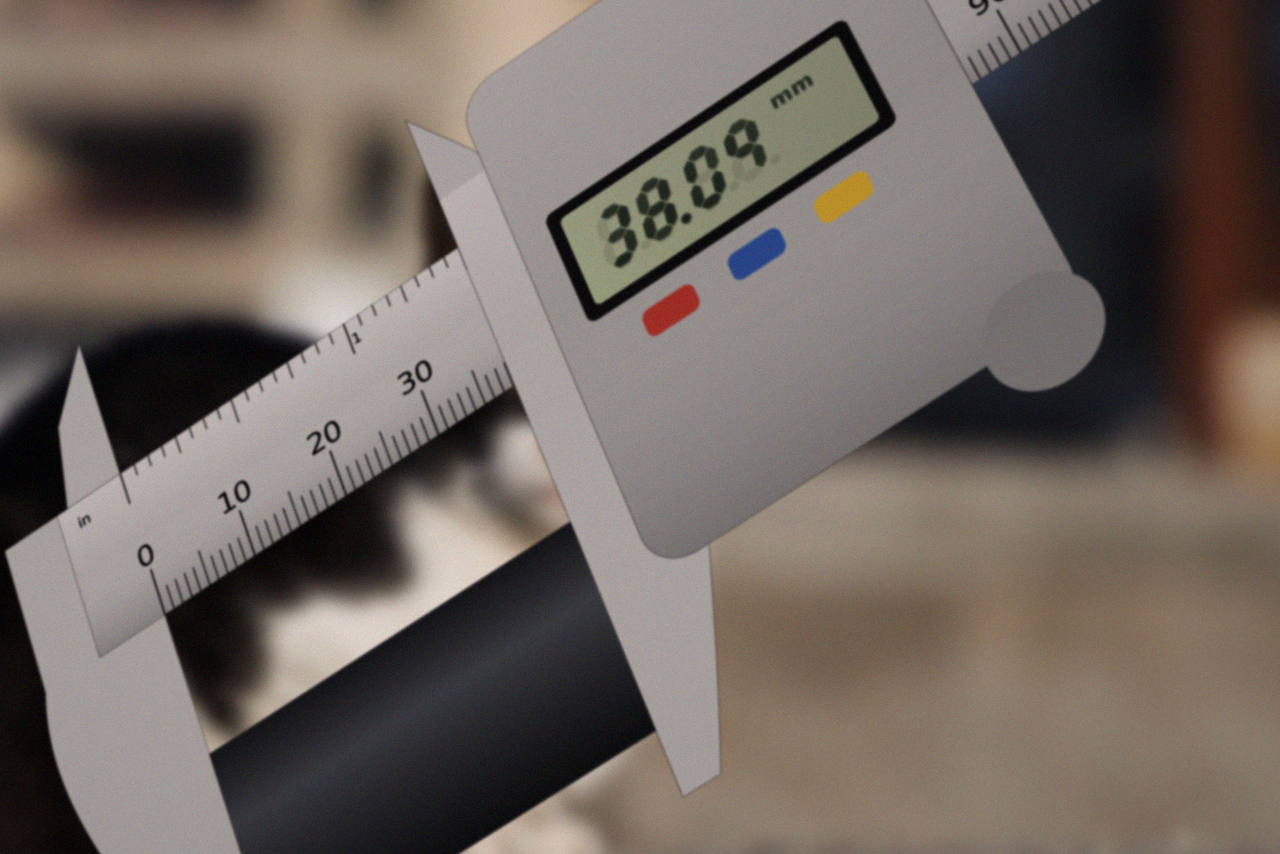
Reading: 38.09 mm
